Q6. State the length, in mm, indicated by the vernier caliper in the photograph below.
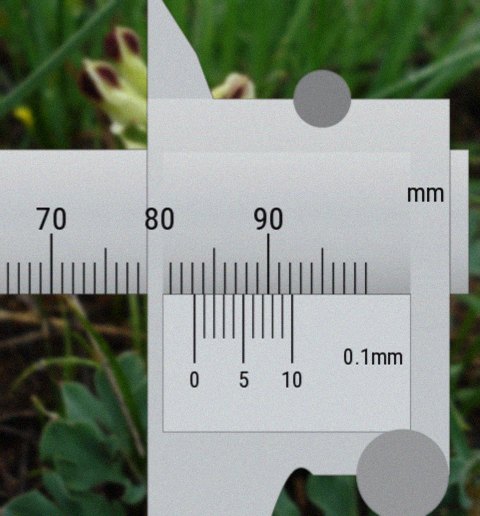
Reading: 83.2 mm
